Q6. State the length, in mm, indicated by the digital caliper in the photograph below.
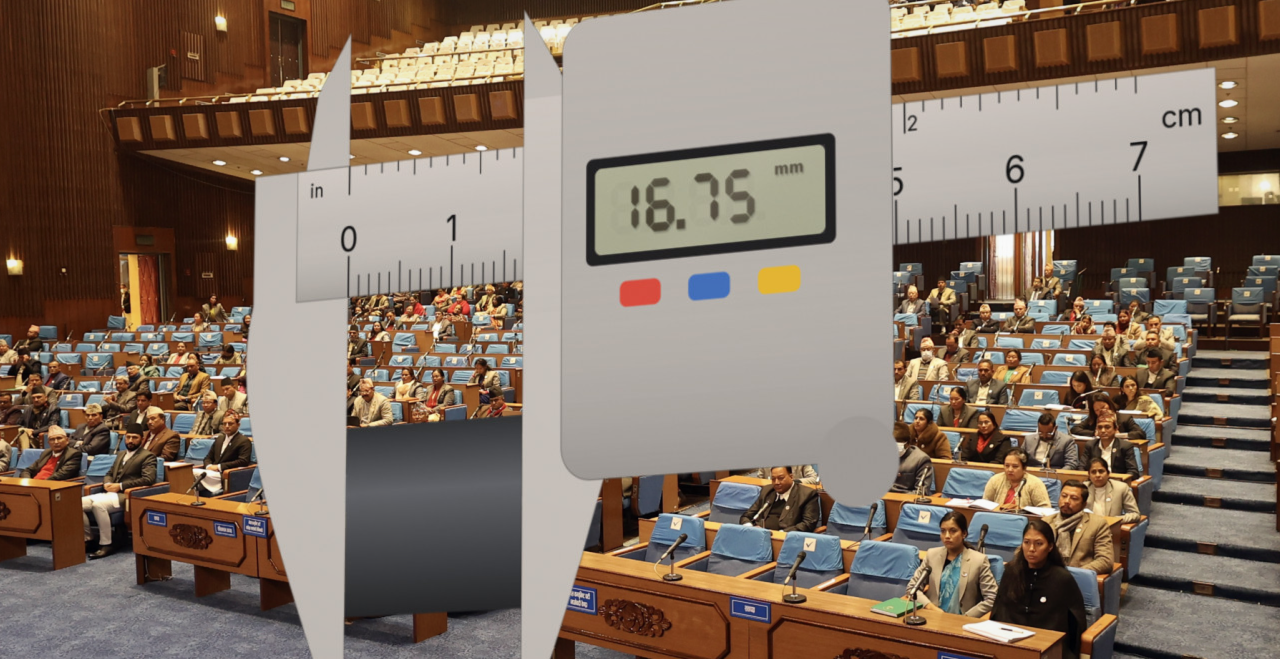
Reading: 16.75 mm
